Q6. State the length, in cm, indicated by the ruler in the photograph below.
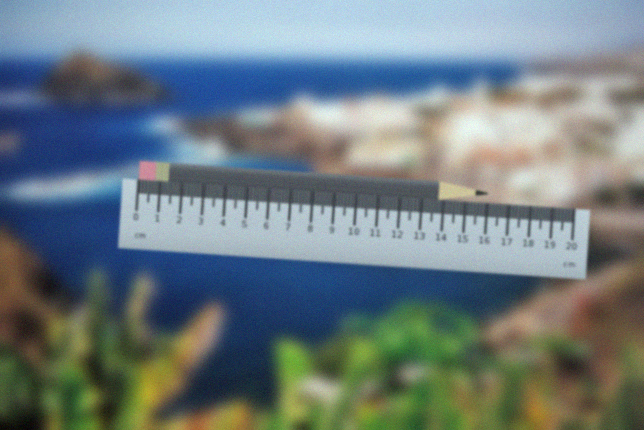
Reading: 16 cm
